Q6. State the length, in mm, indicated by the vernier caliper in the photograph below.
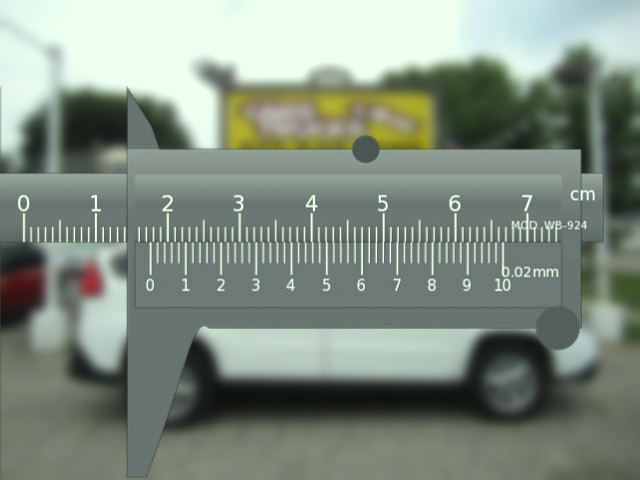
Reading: 17.6 mm
